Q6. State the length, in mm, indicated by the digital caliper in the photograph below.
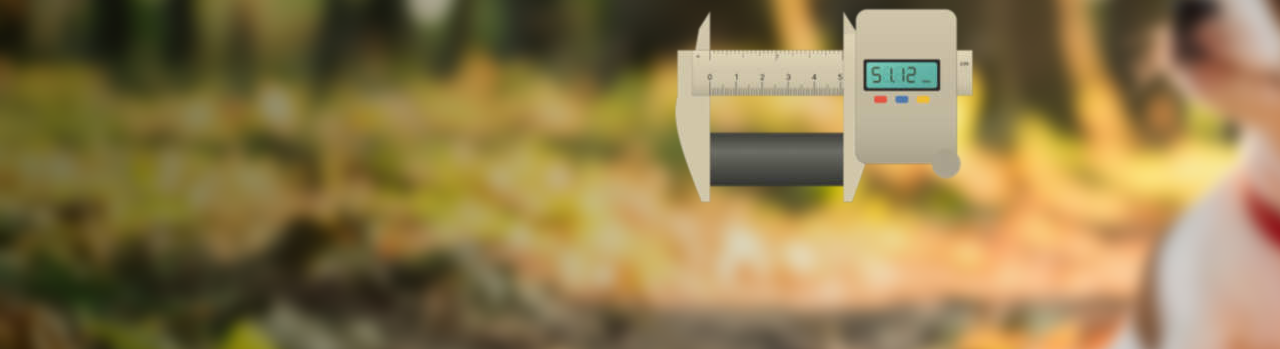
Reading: 51.12 mm
